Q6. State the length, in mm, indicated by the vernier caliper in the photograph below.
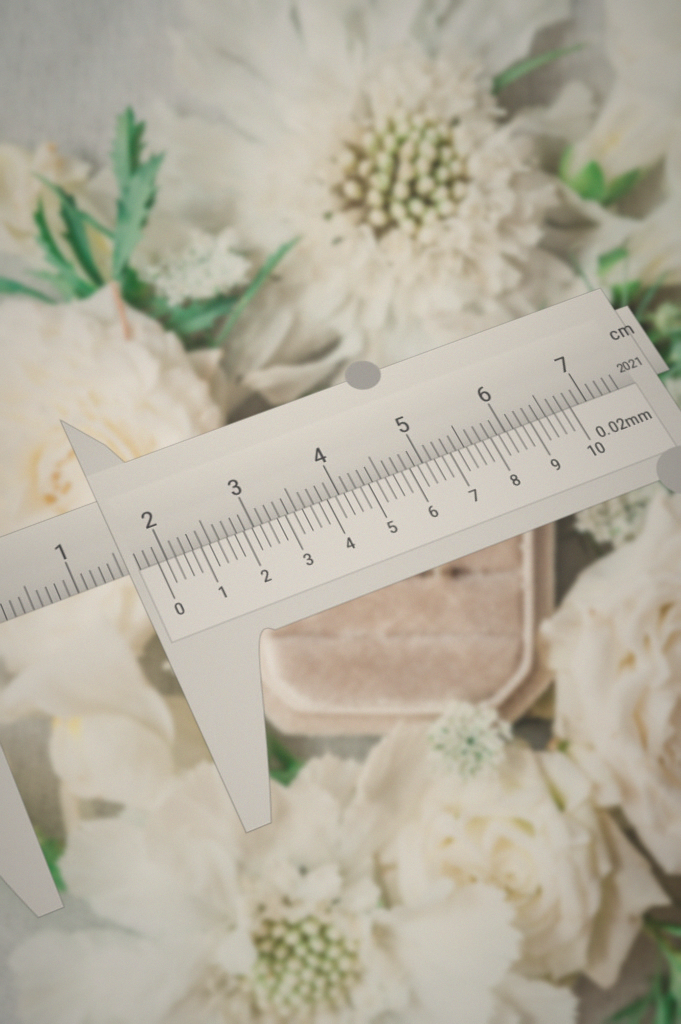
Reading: 19.0 mm
